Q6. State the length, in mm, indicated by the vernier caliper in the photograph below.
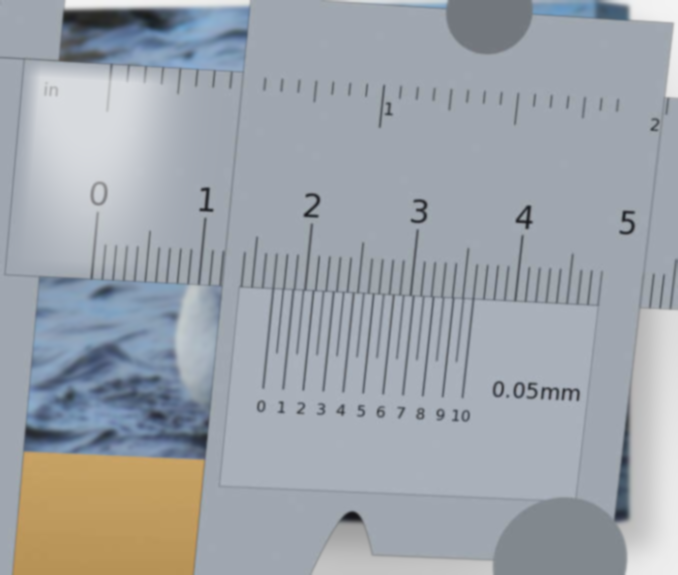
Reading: 17.0 mm
